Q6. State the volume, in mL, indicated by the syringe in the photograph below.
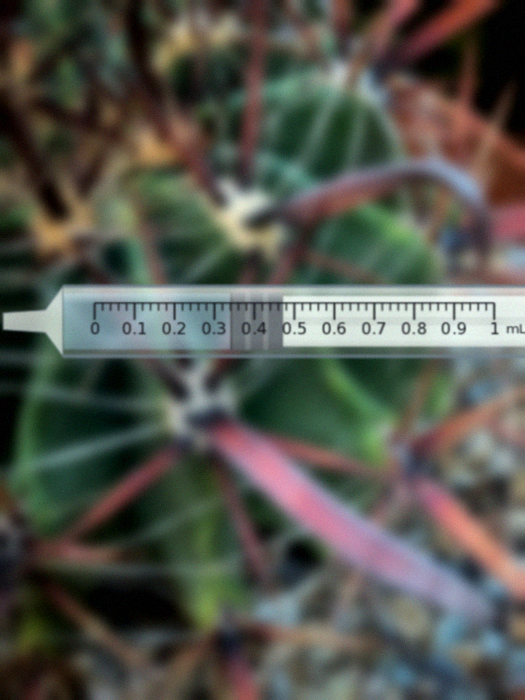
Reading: 0.34 mL
